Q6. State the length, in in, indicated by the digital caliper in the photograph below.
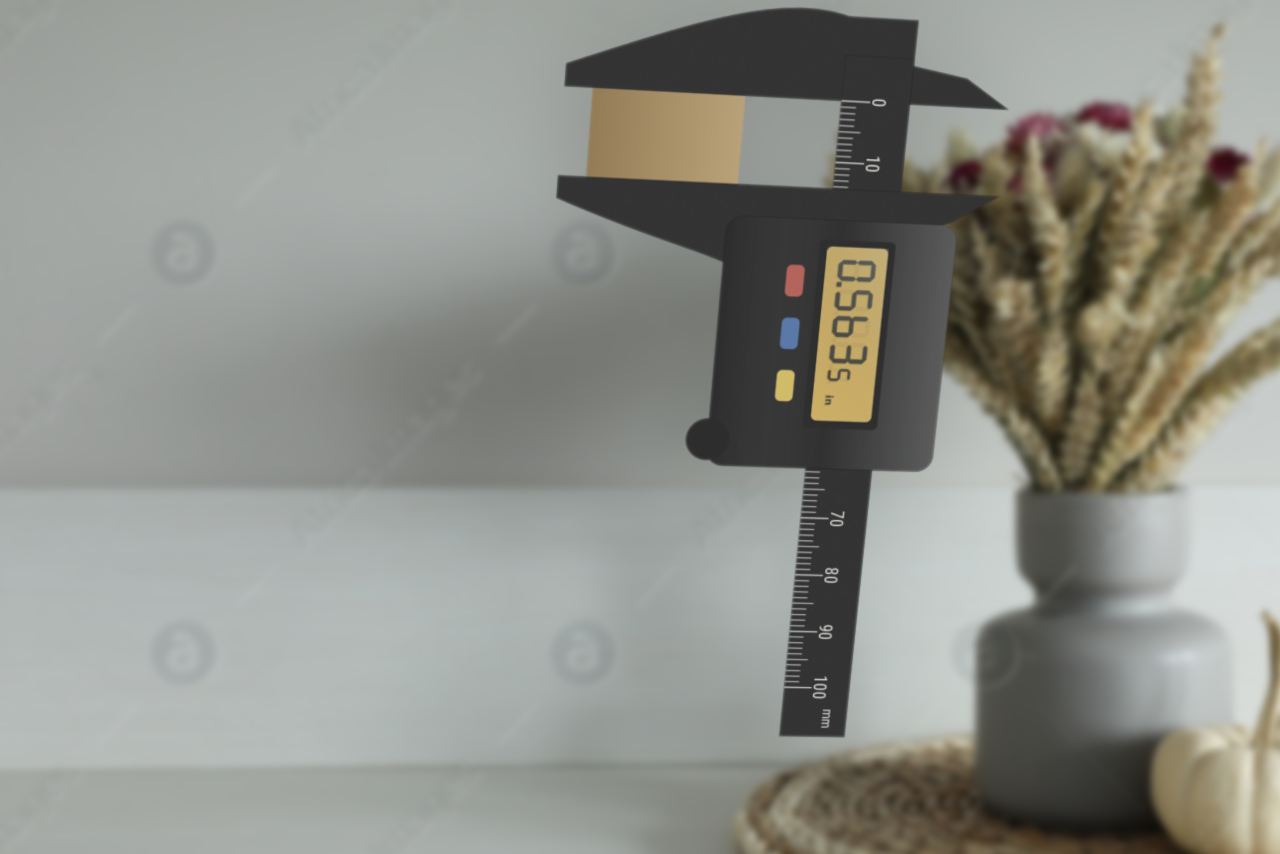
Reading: 0.5635 in
